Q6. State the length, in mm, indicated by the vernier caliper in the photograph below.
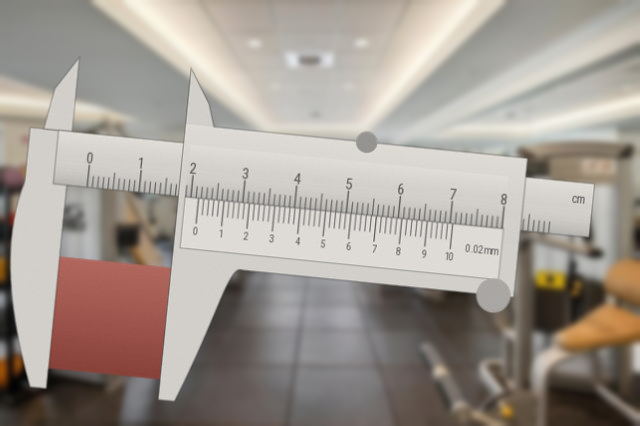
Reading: 21.5 mm
